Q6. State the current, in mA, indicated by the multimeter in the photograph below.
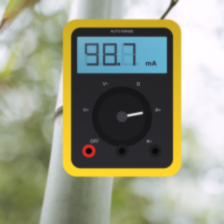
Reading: 98.7 mA
